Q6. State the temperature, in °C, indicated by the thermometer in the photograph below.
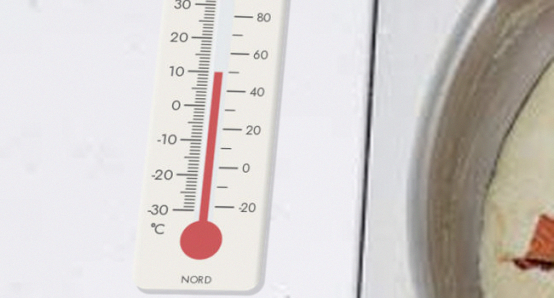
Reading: 10 °C
